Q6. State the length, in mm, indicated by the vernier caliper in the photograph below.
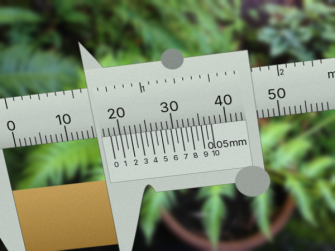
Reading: 18.2 mm
